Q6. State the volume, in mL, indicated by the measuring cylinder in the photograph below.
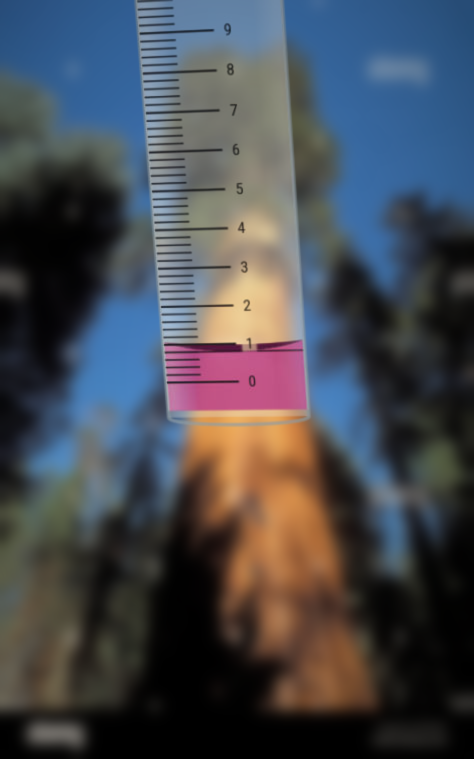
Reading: 0.8 mL
